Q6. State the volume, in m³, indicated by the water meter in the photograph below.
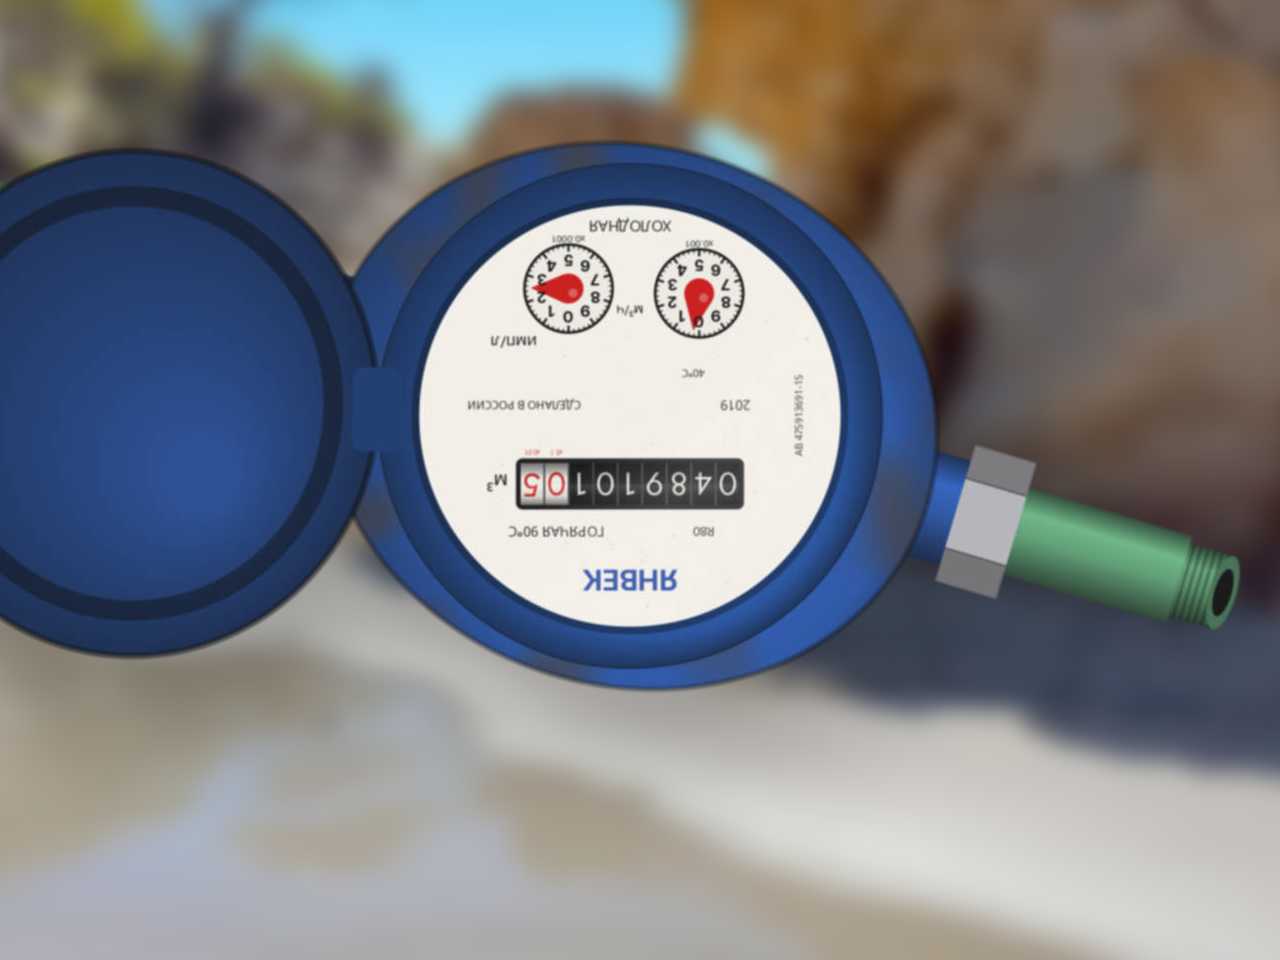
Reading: 489101.0502 m³
